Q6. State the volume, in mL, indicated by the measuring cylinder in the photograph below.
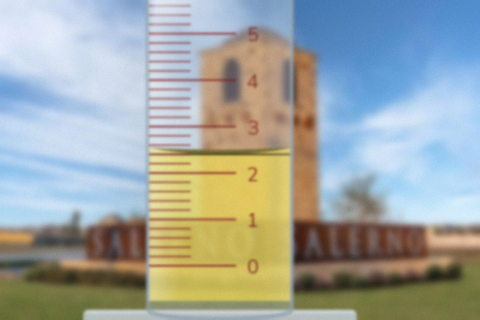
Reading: 2.4 mL
